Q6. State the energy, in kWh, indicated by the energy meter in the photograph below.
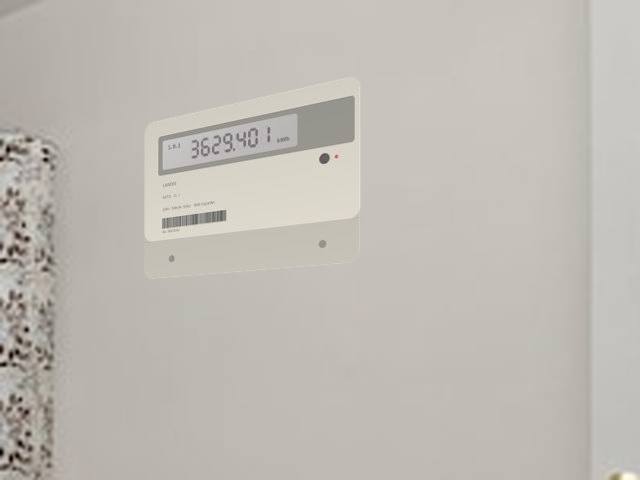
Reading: 3629.401 kWh
